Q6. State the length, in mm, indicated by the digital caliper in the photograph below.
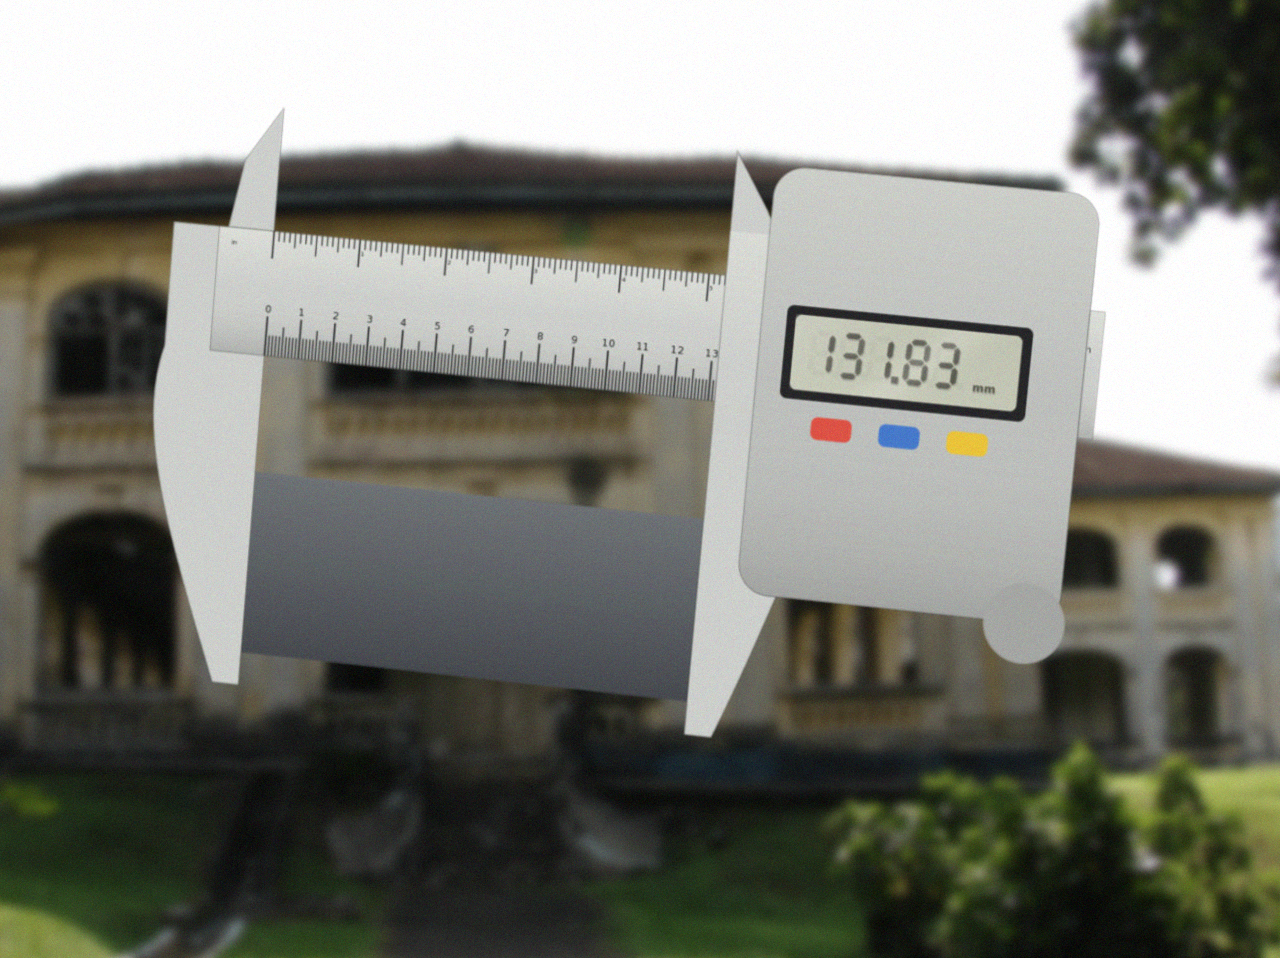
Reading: 131.83 mm
